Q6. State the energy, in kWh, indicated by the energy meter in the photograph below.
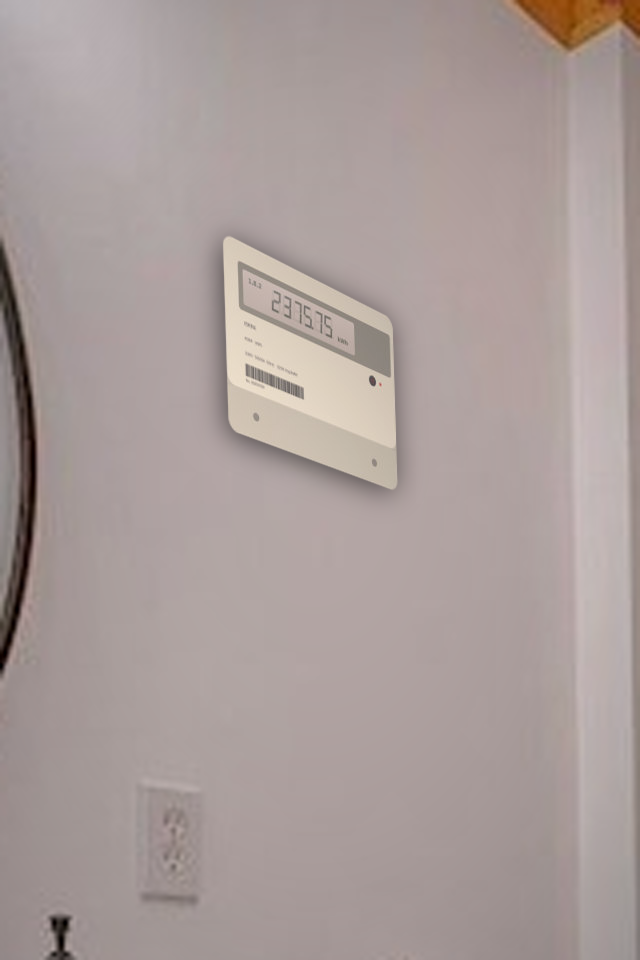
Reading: 2375.75 kWh
